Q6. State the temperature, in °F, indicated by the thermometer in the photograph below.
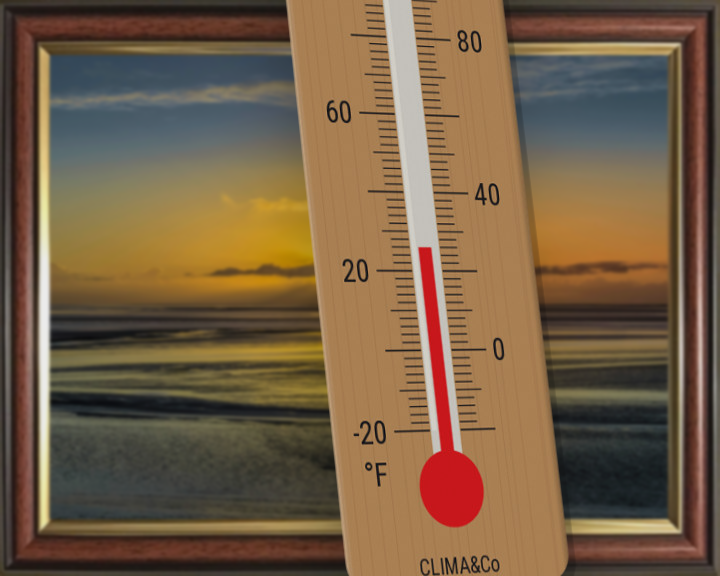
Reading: 26 °F
